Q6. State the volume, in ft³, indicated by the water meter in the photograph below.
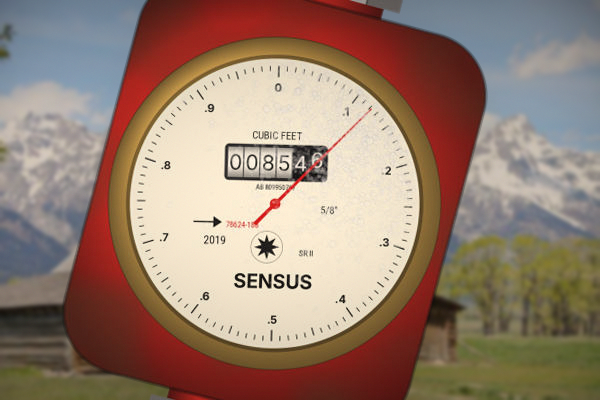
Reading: 8546.12 ft³
